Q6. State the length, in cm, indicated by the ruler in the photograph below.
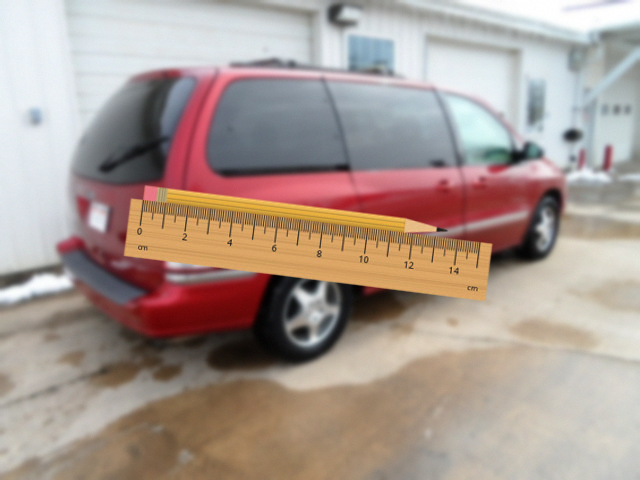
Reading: 13.5 cm
